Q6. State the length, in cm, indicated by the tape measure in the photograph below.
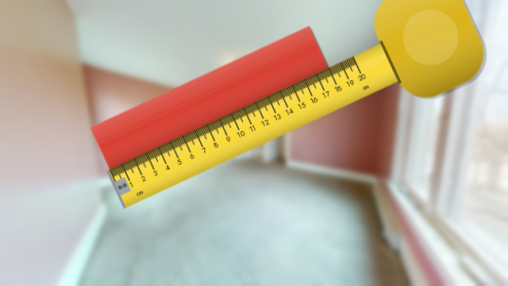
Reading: 18 cm
